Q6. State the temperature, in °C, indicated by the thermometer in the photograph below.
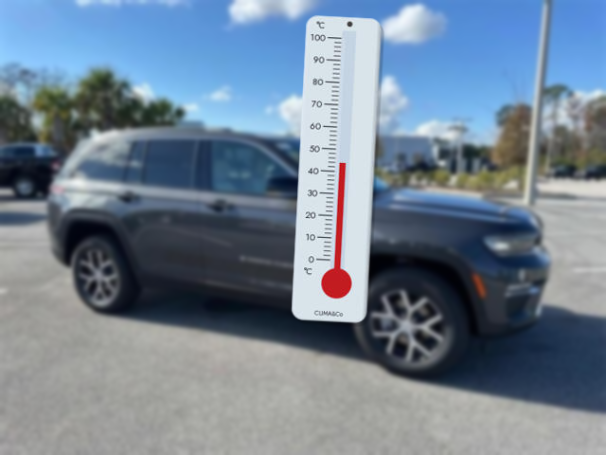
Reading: 44 °C
